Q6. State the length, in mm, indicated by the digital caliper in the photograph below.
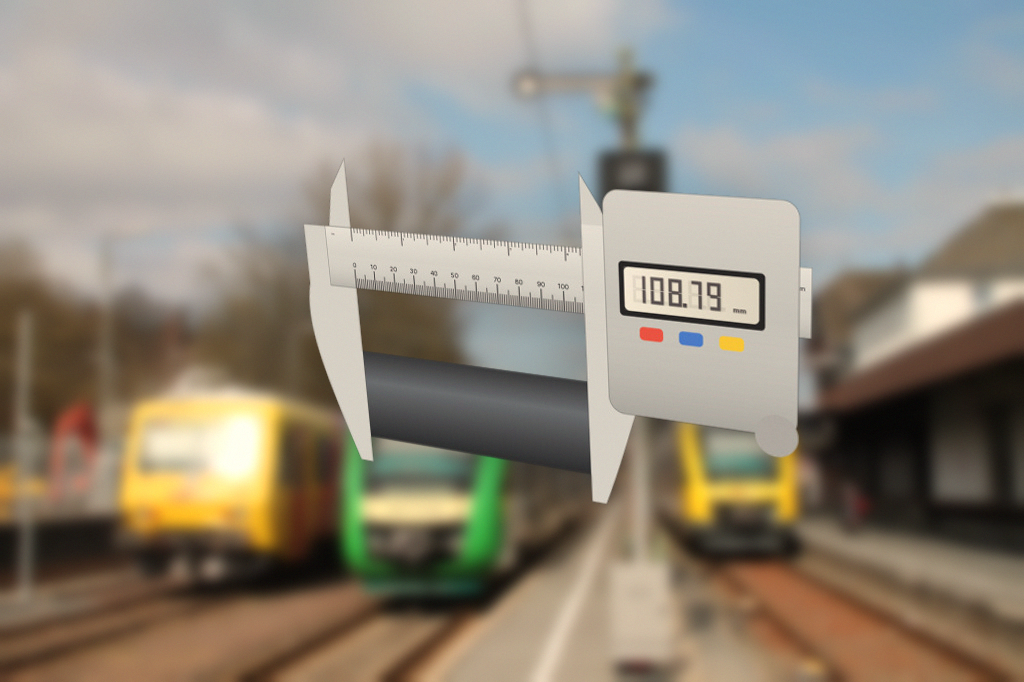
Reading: 108.79 mm
